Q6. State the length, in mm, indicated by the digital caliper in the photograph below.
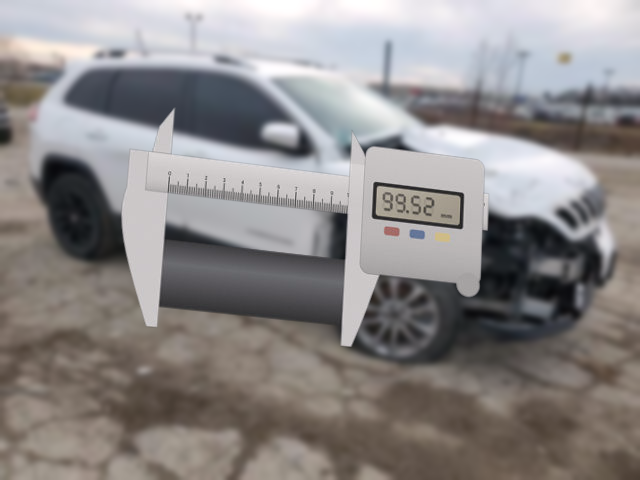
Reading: 99.52 mm
